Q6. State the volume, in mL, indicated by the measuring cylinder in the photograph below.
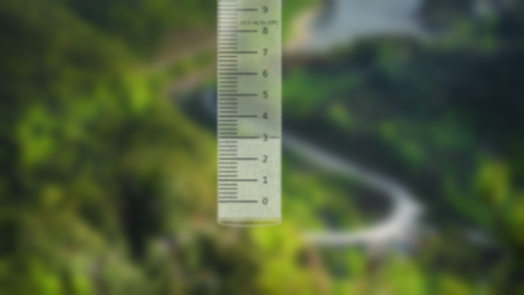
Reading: 3 mL
